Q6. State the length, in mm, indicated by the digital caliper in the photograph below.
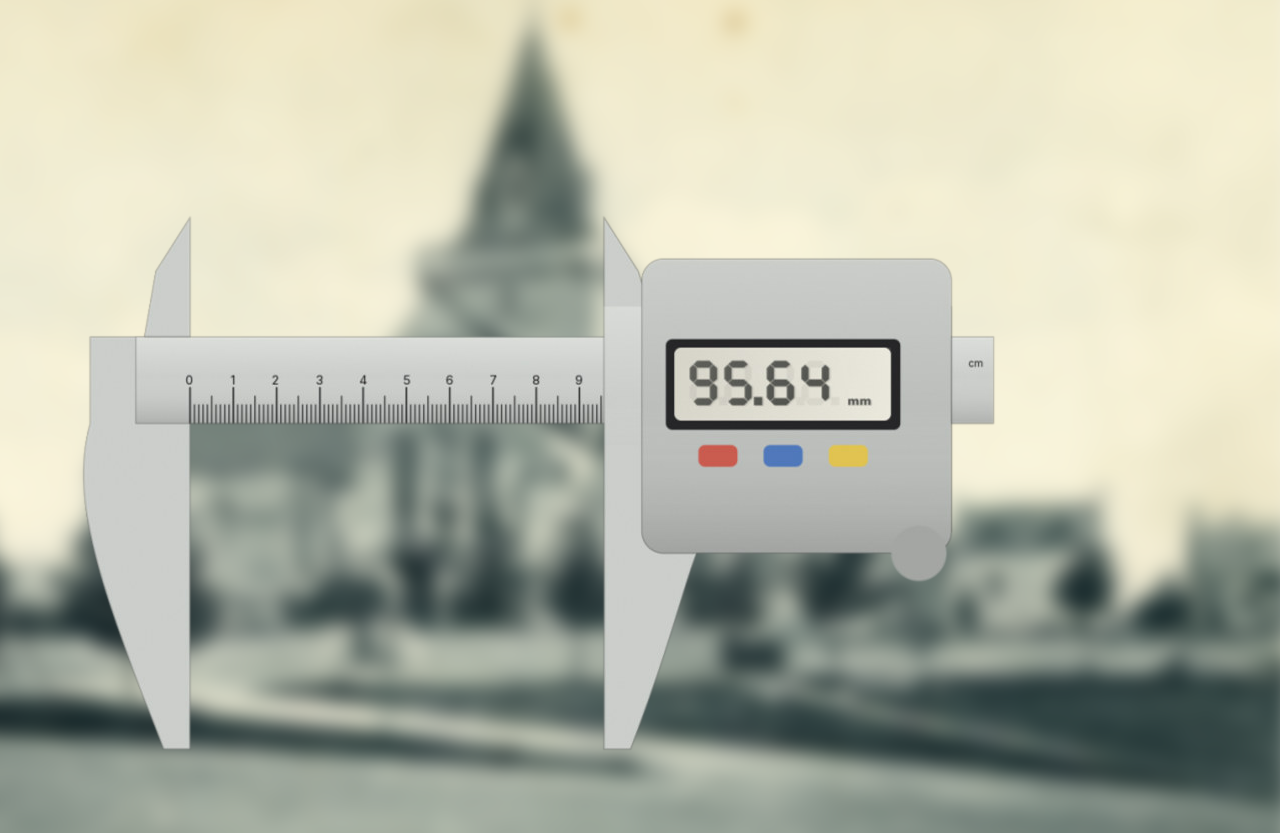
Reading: 95.64 mm
